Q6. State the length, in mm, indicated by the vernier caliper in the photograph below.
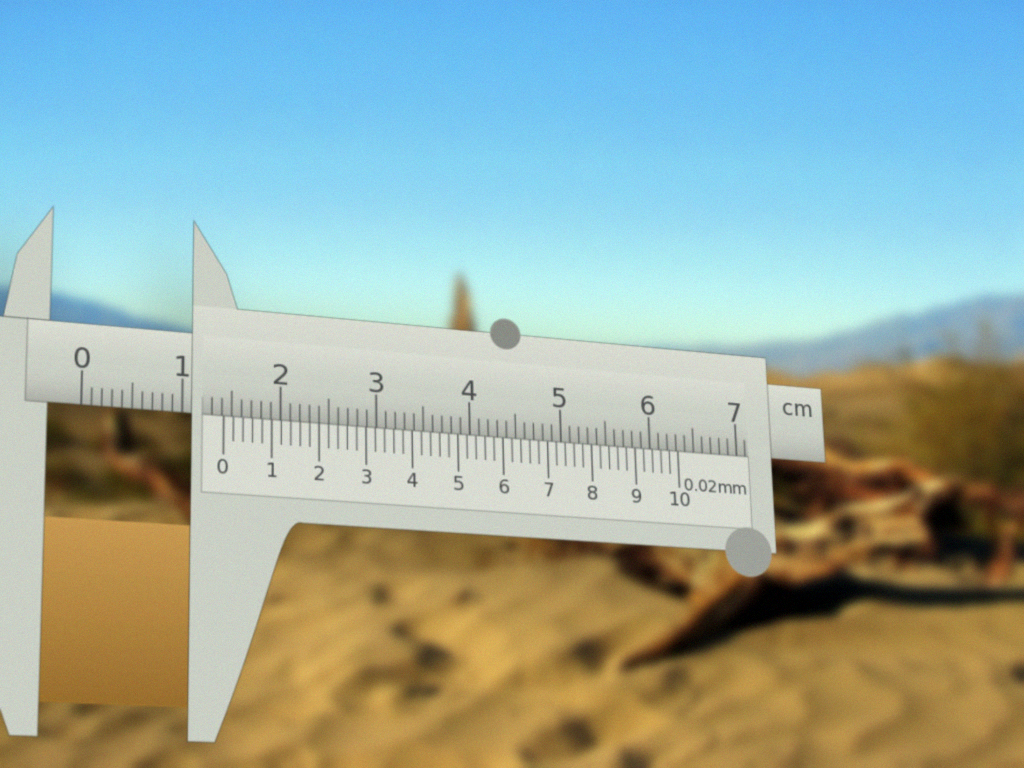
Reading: 14.2 mm
